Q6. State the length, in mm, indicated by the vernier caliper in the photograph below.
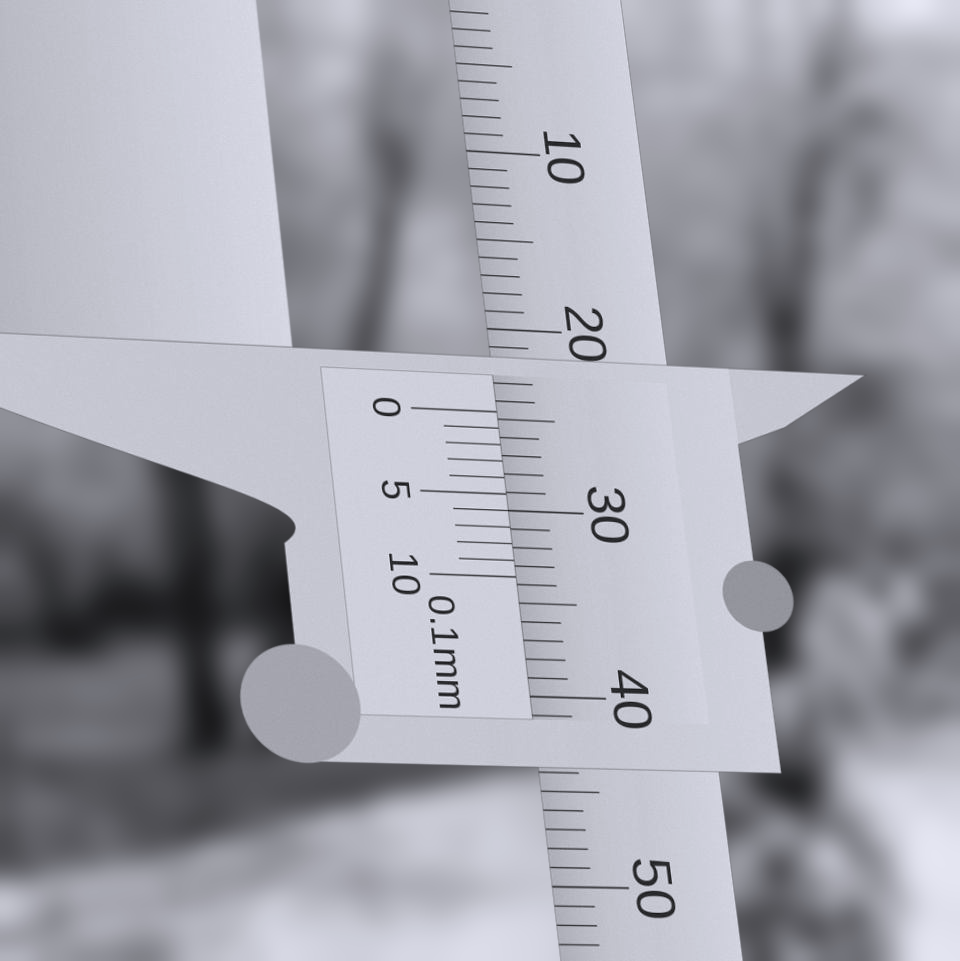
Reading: 24.6 mm
